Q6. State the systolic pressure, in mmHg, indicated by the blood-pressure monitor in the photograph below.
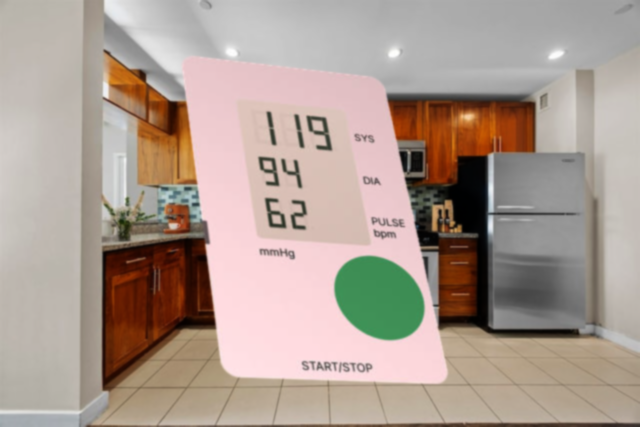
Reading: 119 mmHg
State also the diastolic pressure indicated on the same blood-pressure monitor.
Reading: 94 mmHg
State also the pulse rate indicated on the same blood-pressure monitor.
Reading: 62 bpm
